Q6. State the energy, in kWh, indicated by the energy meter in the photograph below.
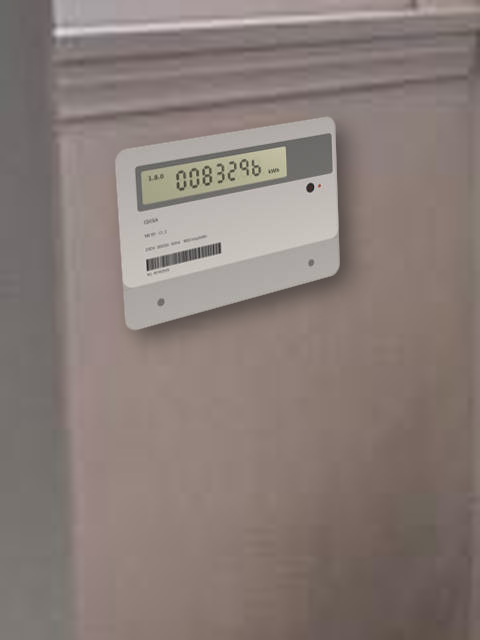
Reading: 83296 kWh
